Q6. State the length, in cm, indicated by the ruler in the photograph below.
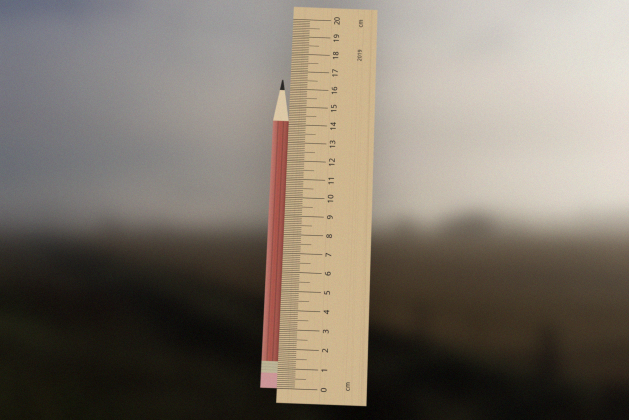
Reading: 16.5 cm
